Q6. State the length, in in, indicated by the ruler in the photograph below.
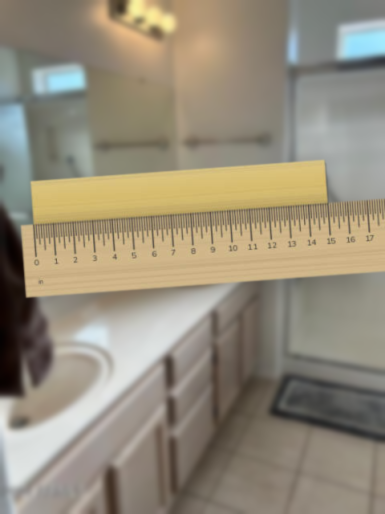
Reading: 15 in
